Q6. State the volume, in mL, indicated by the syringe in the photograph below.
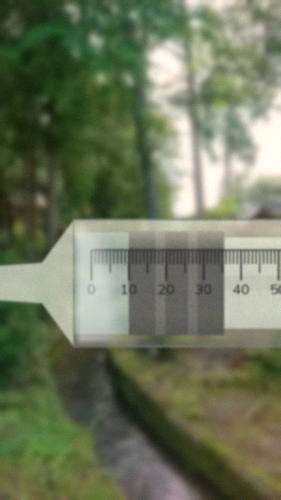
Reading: 10 mL
